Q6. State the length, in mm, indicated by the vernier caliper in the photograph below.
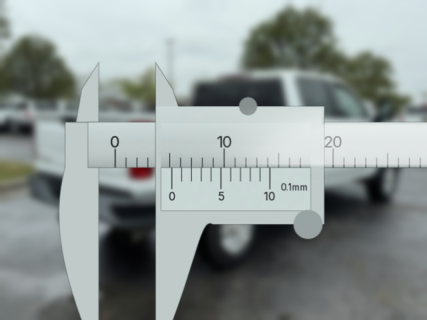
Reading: 5.2 mm
